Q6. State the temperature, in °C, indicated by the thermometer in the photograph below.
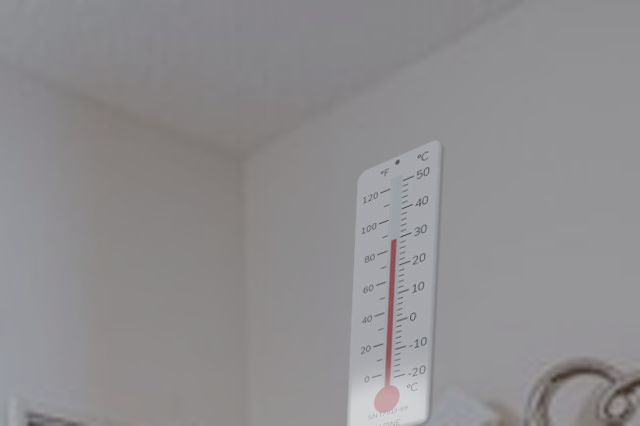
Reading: 30 °C
